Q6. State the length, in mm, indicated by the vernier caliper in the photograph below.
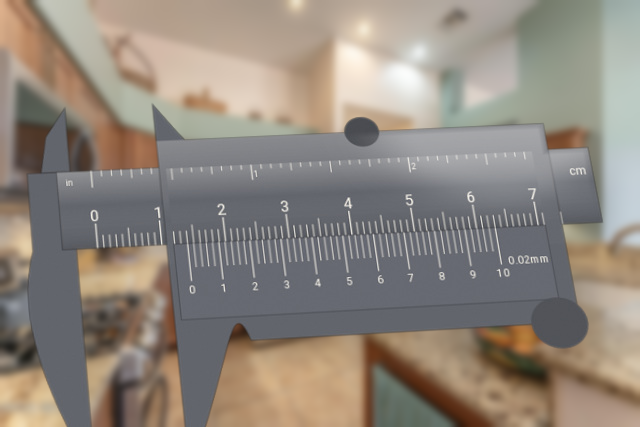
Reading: 14.0 mm
